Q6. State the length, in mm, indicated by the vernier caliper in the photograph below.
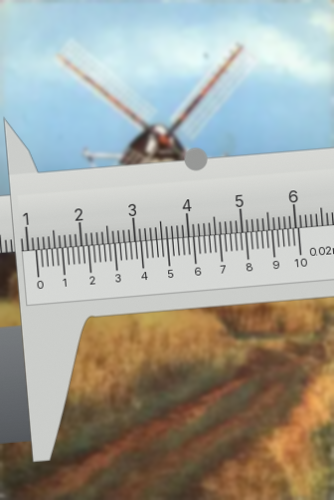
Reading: 11.5 mm
